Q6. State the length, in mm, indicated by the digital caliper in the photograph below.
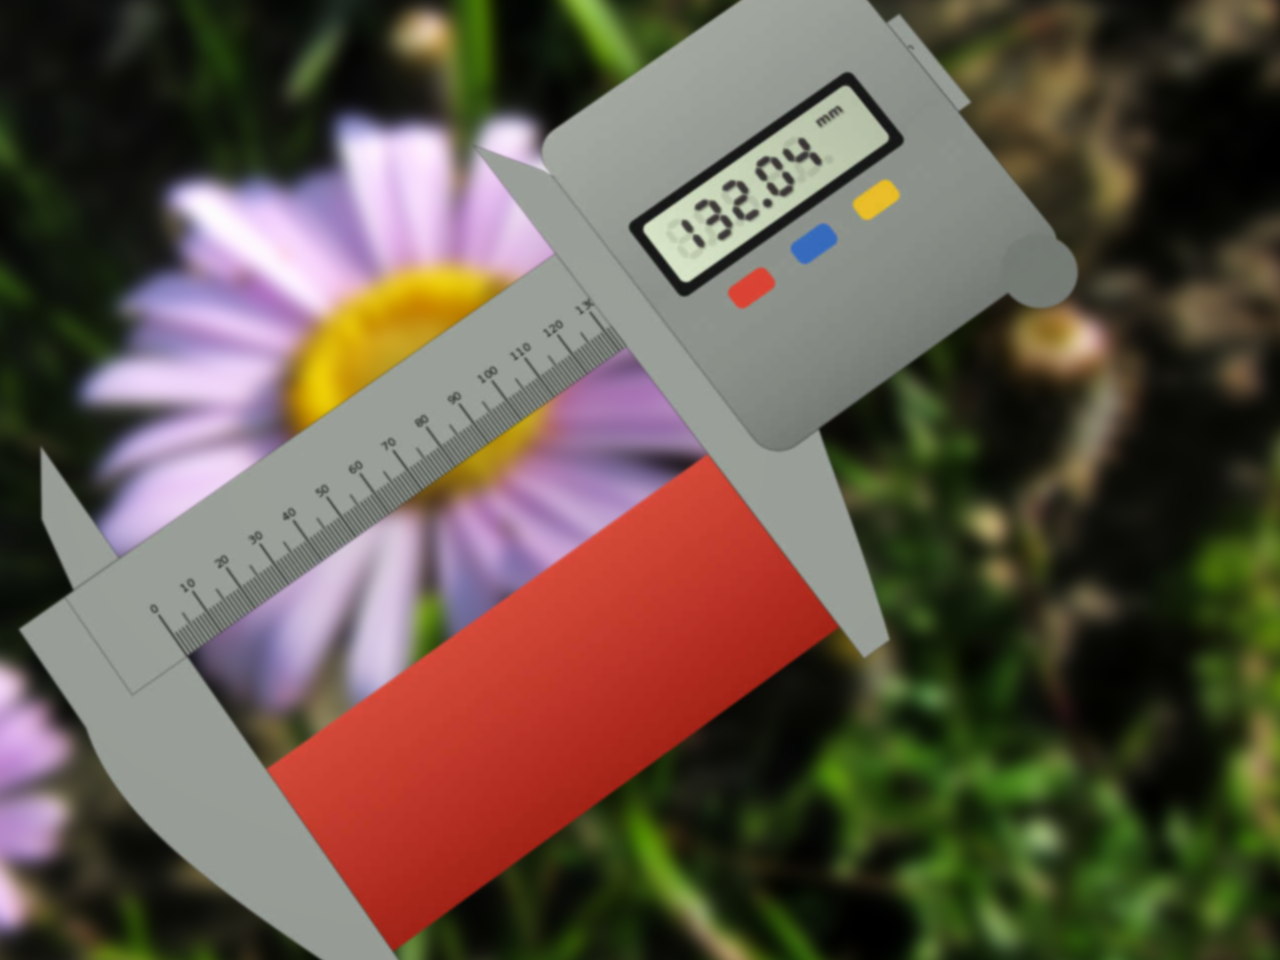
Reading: 132.04 mm
